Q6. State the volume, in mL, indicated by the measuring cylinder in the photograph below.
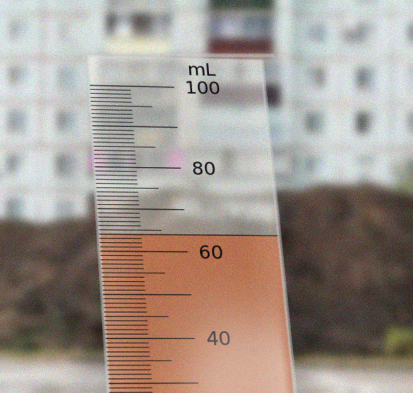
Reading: 64 mL
